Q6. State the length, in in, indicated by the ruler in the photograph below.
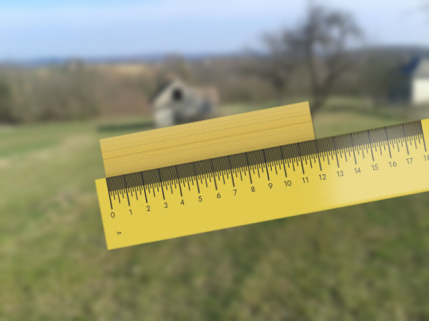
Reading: 12 in
